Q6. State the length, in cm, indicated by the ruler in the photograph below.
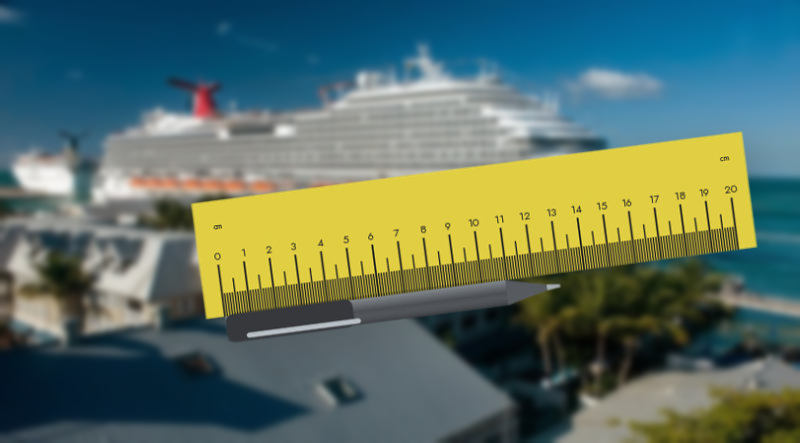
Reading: 13 cm
